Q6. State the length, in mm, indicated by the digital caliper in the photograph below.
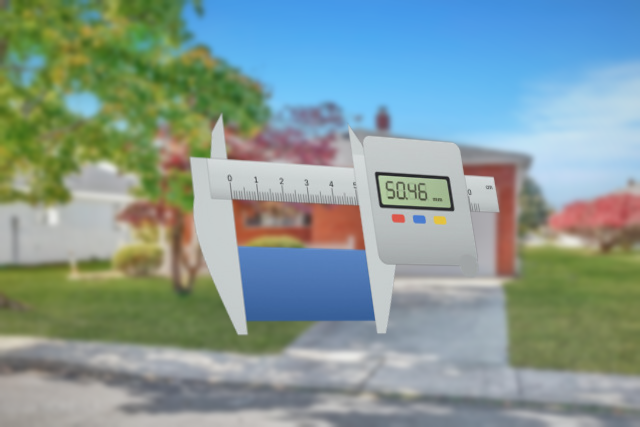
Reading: 50.46 mm
